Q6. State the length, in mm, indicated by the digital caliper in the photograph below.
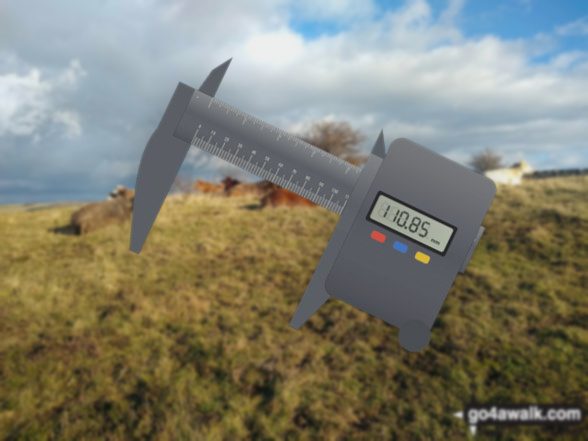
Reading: 110.85 mm
